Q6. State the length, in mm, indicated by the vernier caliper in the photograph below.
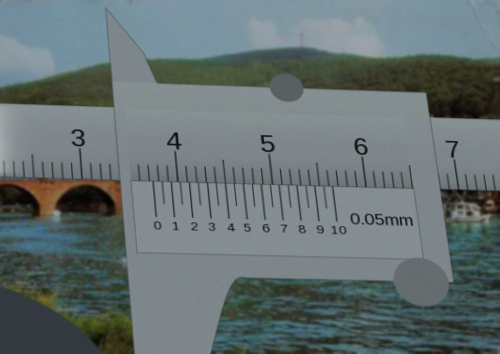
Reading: 37.4 mm
